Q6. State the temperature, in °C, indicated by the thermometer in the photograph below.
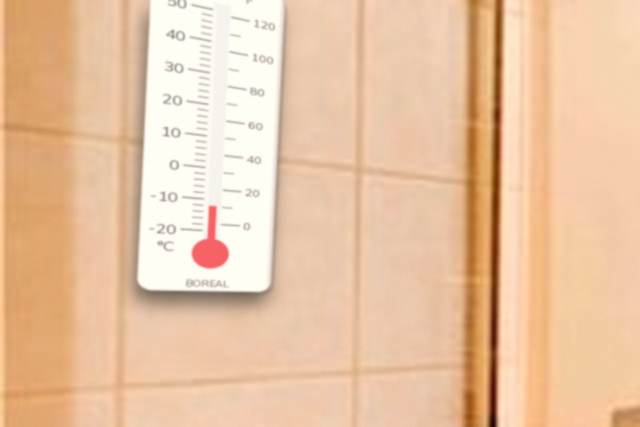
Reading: -12 °C
